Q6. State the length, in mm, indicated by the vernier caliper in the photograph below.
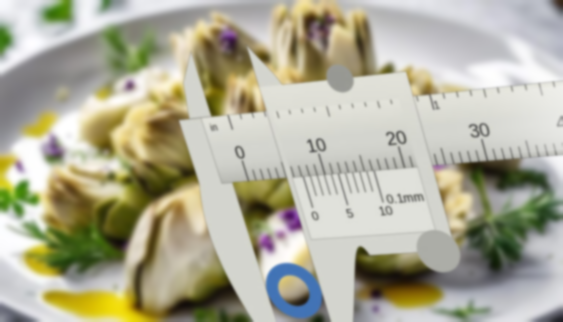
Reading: 7.2 mm
